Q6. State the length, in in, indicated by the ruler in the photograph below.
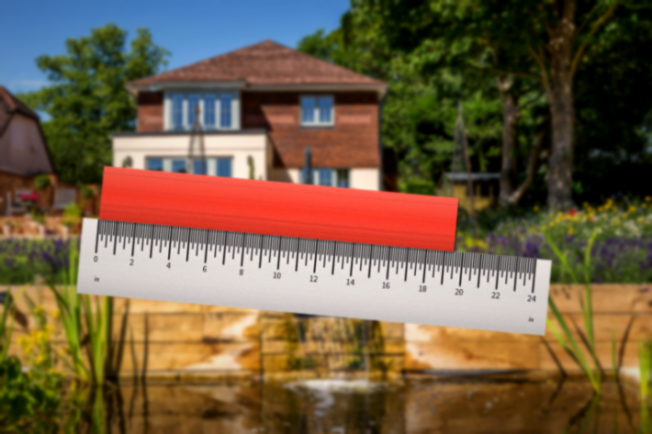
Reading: 19.5 in
